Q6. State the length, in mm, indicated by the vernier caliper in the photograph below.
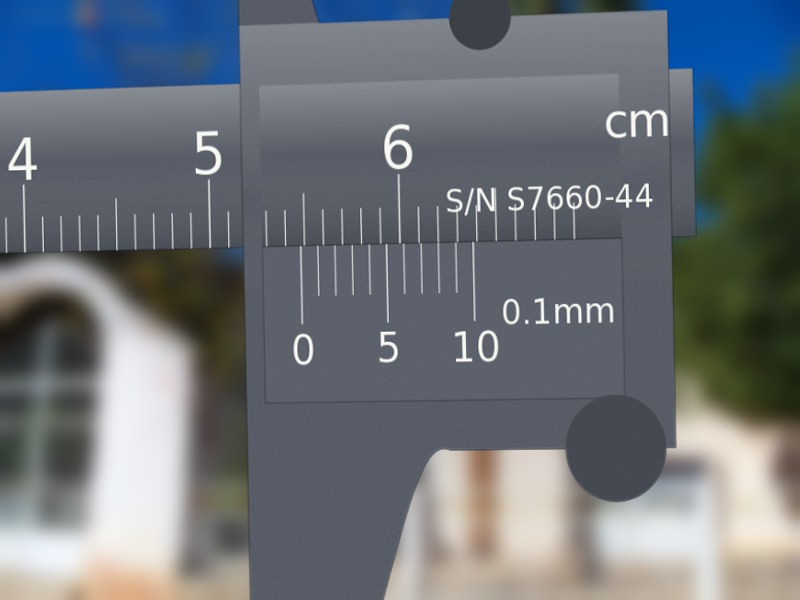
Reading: 54.8 mm
